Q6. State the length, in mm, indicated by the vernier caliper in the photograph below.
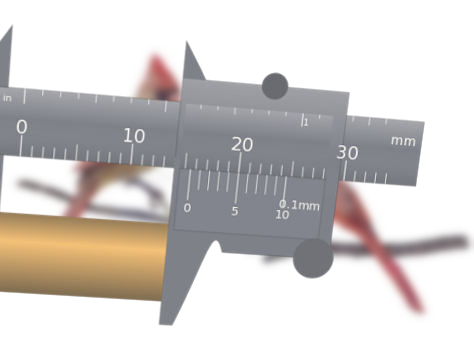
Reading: 15.5 mm
